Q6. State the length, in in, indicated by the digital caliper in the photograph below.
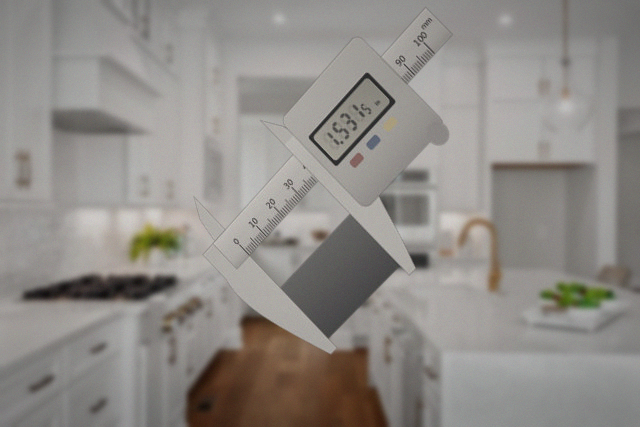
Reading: 1.5315 in
